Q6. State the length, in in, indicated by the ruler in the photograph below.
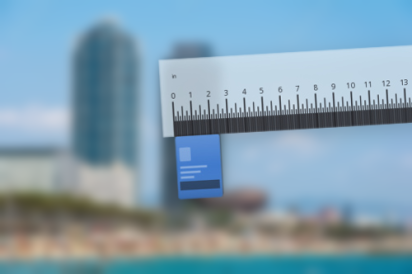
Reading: 2.5 in
